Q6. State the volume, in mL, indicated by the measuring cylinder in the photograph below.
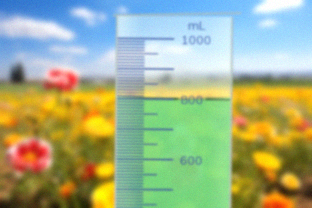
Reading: 800 mL
